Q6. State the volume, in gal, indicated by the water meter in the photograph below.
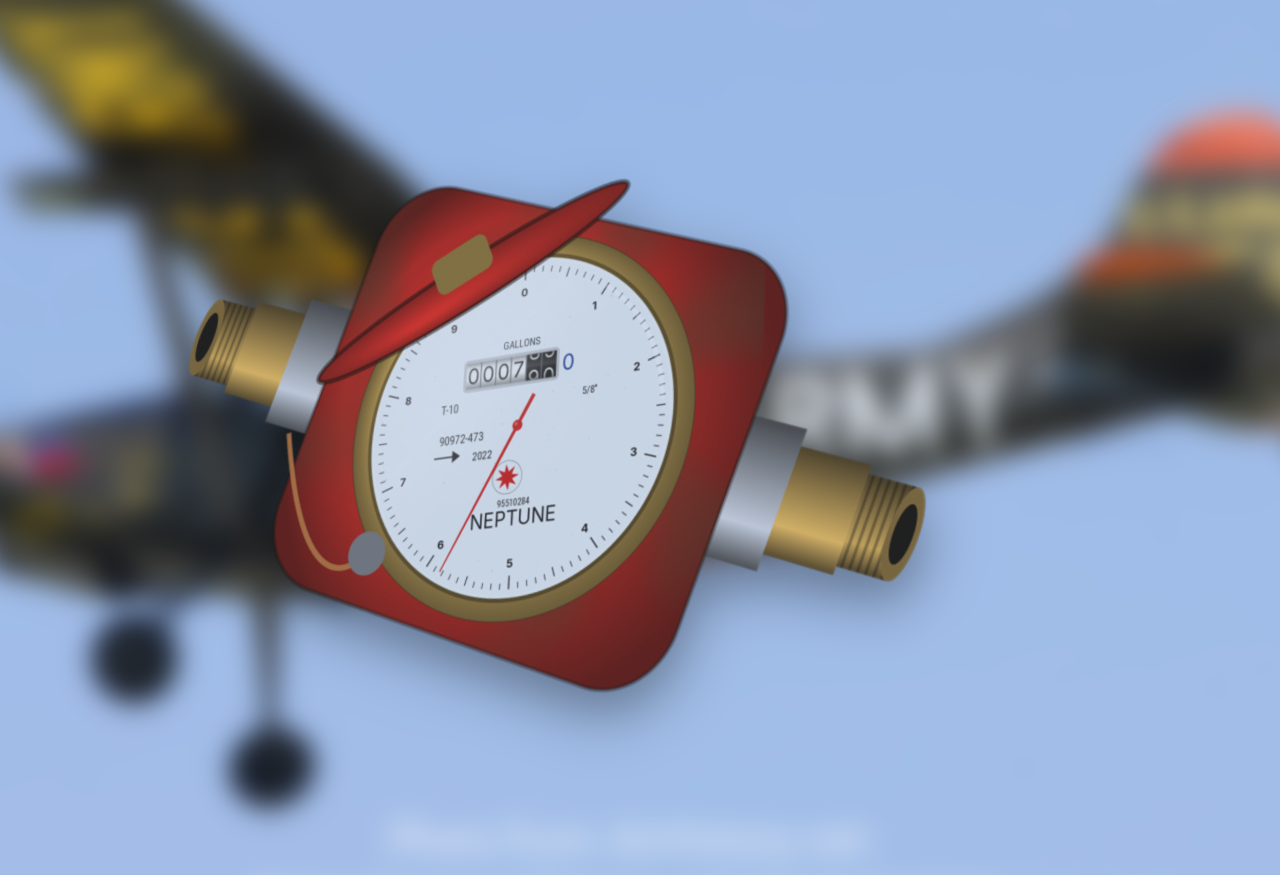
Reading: 7895.8 gal
